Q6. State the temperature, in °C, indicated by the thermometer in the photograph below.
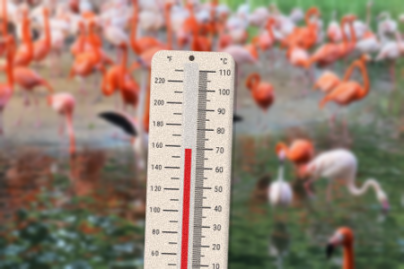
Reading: 70 °C
